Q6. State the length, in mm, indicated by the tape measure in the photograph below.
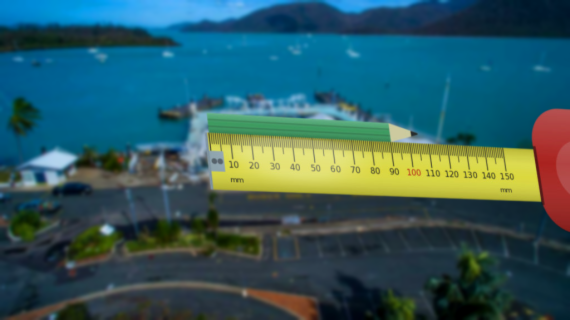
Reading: 105 mm
